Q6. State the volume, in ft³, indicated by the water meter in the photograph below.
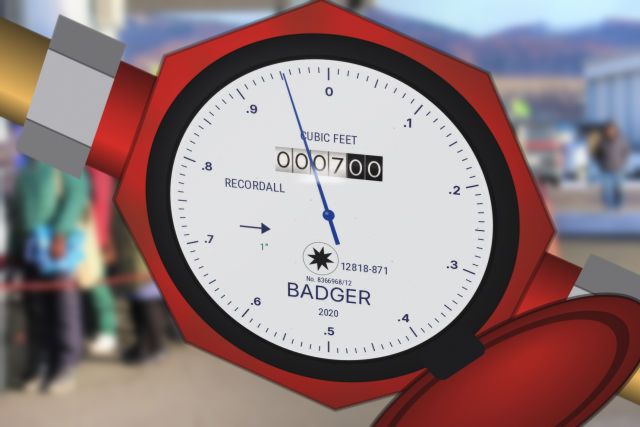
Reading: 699.95 ft³
